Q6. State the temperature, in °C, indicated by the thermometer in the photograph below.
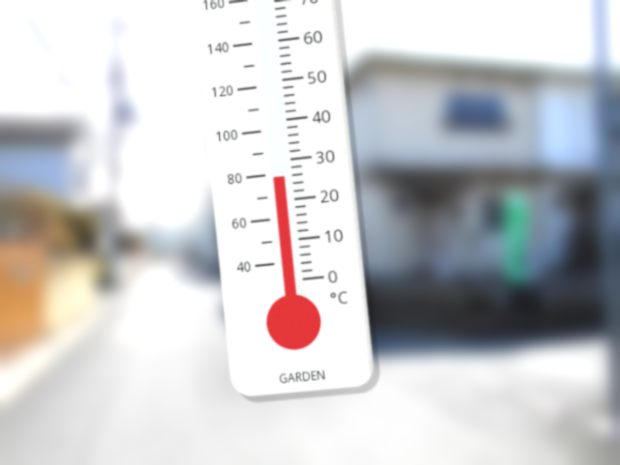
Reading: 26 °C
